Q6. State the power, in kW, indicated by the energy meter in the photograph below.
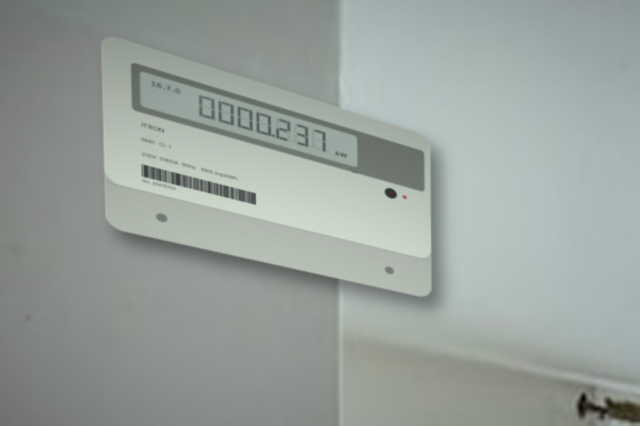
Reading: 0.237 kW
